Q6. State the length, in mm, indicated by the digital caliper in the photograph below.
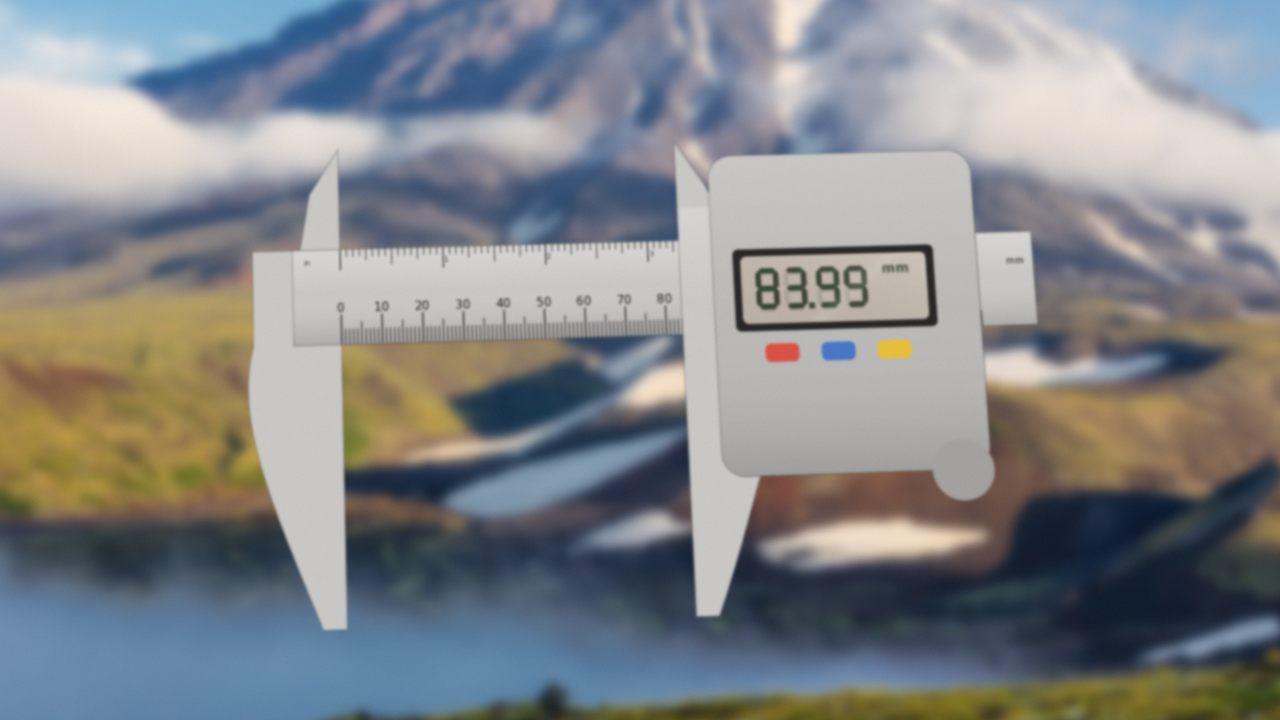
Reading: 83.99 mm
